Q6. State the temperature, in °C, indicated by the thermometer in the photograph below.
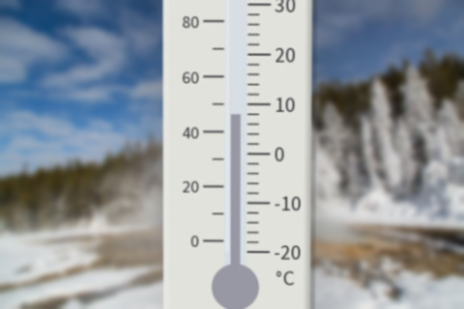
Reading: 8 °C
